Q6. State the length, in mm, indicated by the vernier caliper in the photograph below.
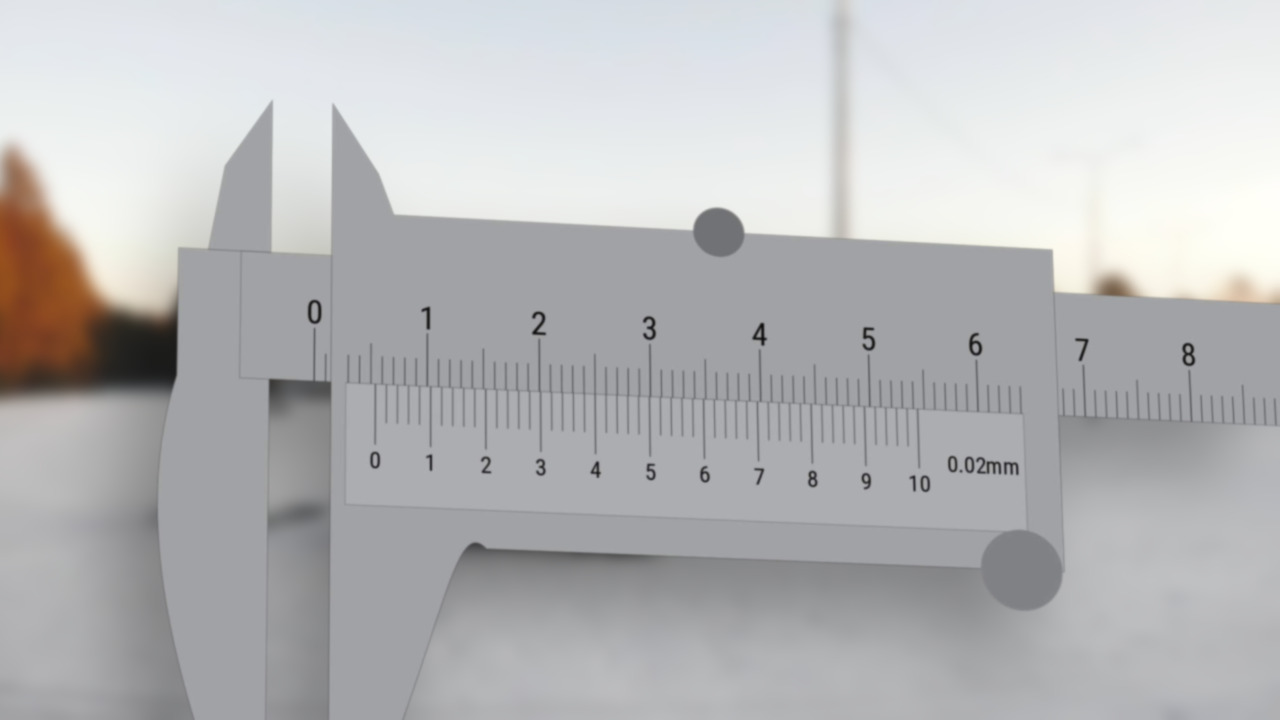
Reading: 5.4 mm
